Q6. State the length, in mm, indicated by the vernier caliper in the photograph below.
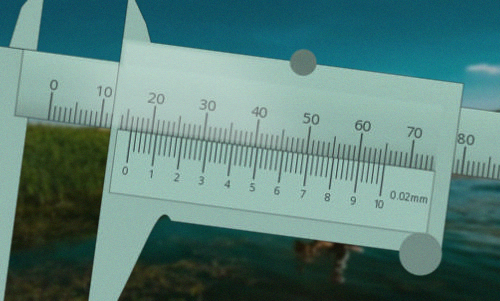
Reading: 16.0 mm
